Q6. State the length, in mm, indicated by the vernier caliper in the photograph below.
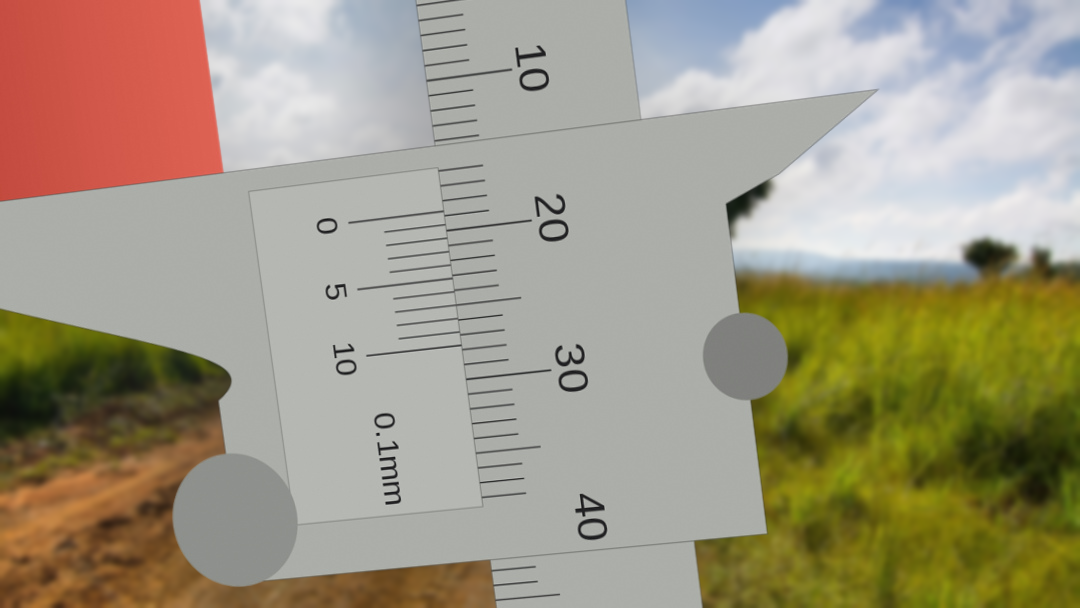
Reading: 18.7 mm
